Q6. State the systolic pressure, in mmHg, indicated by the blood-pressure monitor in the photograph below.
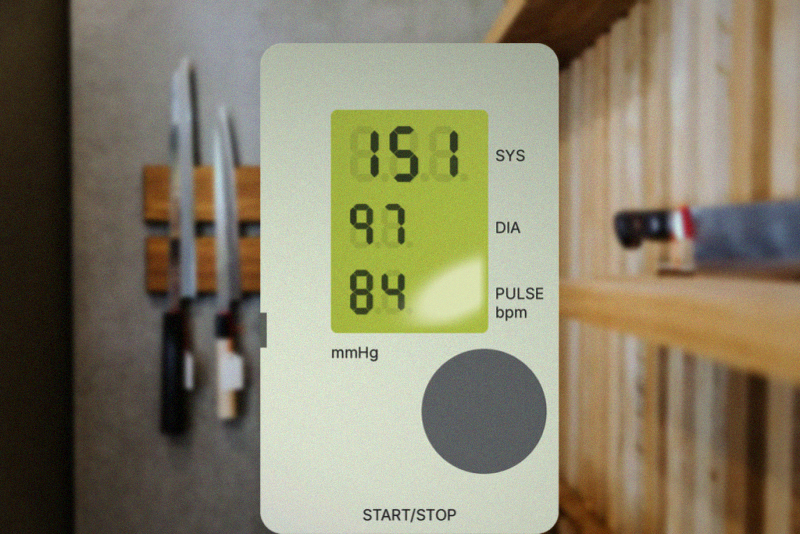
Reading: 151 mmHg
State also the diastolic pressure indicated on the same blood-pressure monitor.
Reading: 97 mmHg
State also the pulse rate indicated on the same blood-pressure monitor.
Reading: 84 bpm
